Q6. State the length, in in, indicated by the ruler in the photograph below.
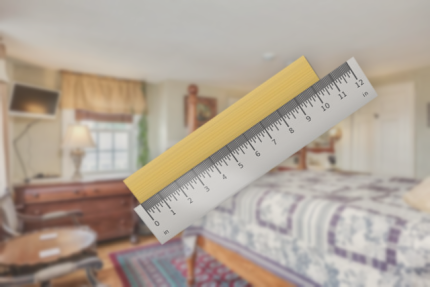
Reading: 10.5 in
